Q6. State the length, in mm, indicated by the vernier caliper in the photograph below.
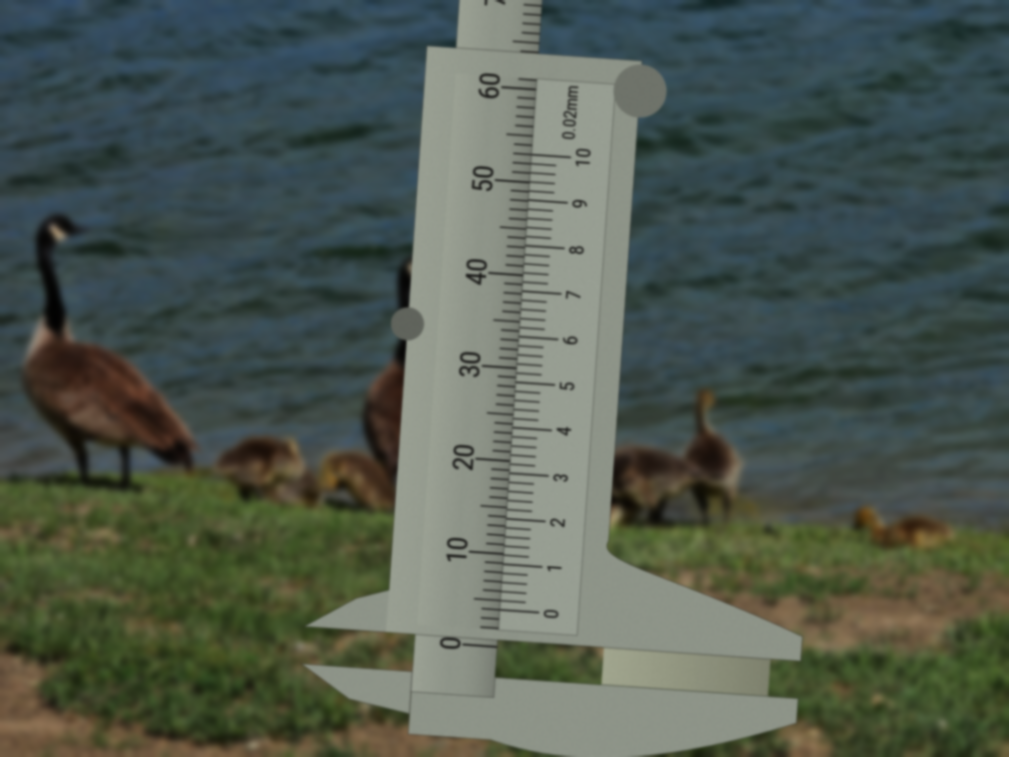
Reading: 4.0 mm
